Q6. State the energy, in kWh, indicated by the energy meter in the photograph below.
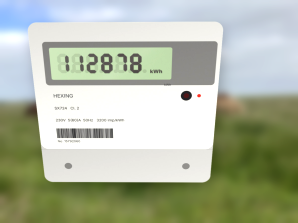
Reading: 112878 kWh
